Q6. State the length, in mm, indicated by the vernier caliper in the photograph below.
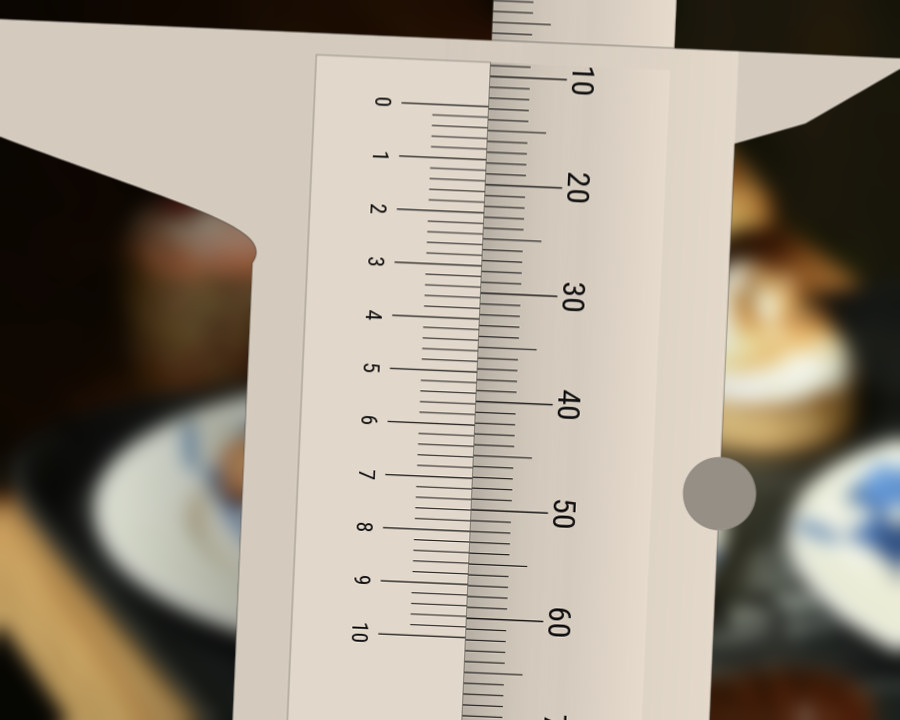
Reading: 12.8 mm
